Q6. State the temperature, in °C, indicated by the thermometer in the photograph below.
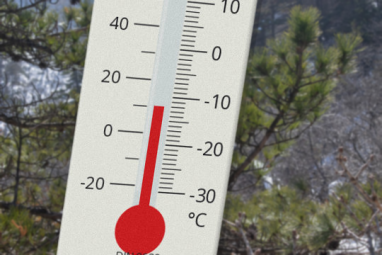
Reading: -12 °C
